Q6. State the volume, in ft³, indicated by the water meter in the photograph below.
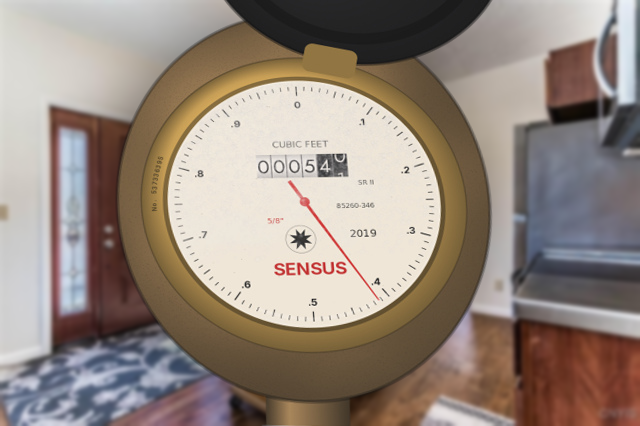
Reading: 540.41 ft³
